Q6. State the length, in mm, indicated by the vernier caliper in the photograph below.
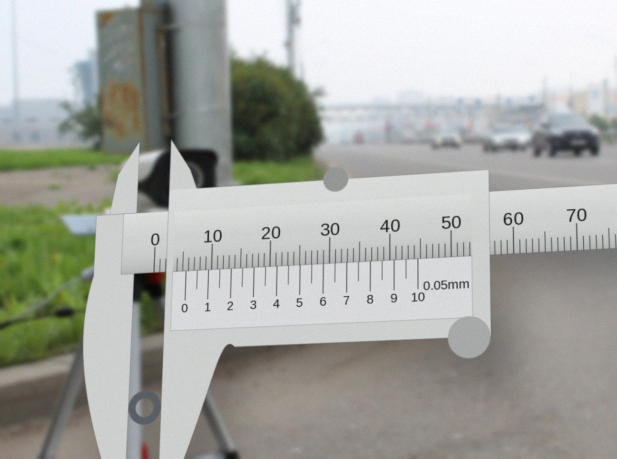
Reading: 5.6 mm
